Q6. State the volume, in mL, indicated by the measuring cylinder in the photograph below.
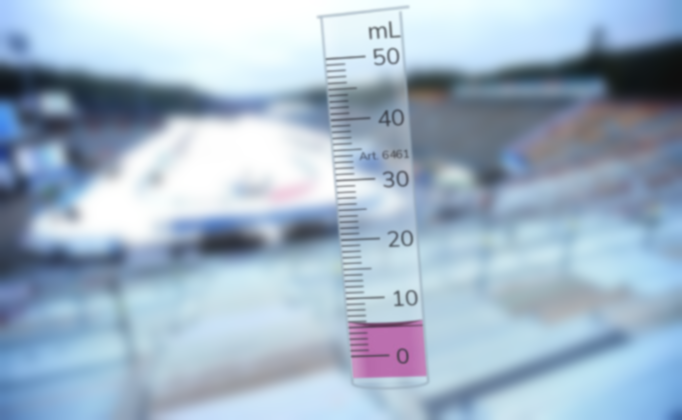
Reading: 5 mL
